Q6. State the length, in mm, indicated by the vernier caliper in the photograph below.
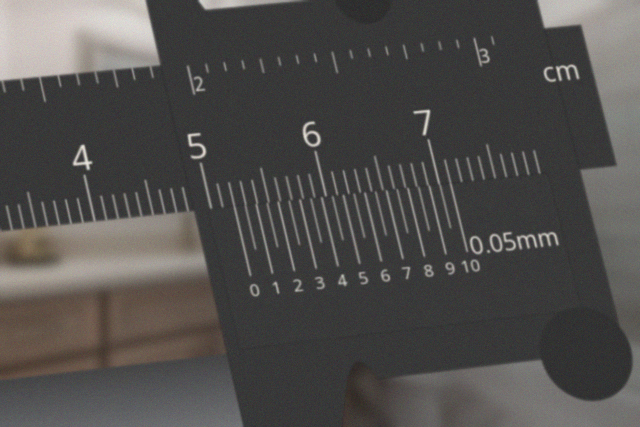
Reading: 52.0 mm
